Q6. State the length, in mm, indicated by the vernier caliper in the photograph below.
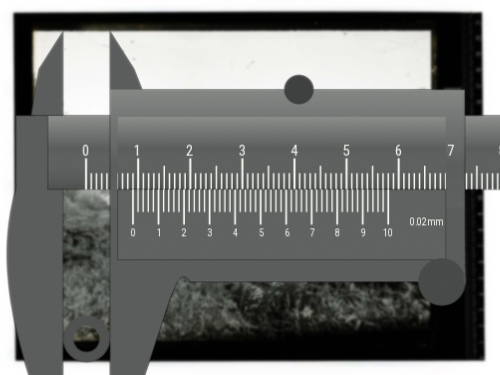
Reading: 9.0 mm
